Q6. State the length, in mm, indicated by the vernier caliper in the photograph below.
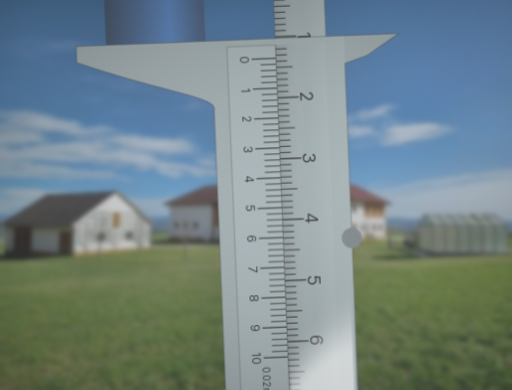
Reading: 13.5 mm
